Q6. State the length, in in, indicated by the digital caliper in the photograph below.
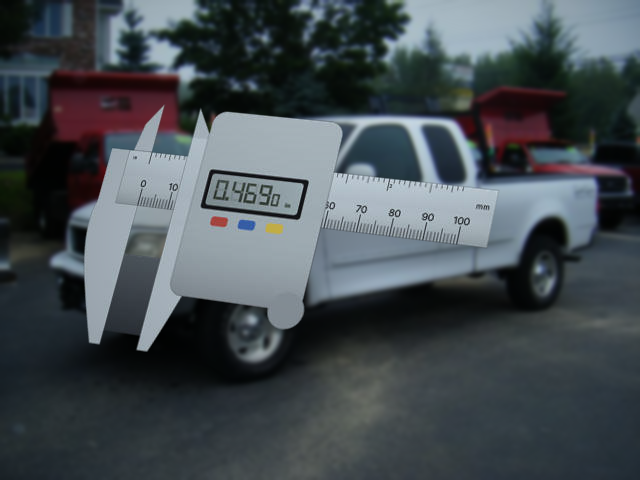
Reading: 0.4690 in
